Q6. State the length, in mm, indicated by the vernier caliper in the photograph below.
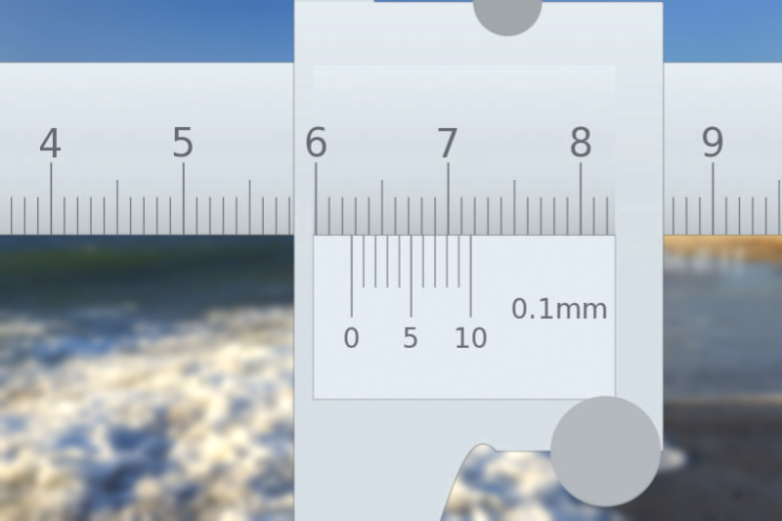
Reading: 62.7 mm
